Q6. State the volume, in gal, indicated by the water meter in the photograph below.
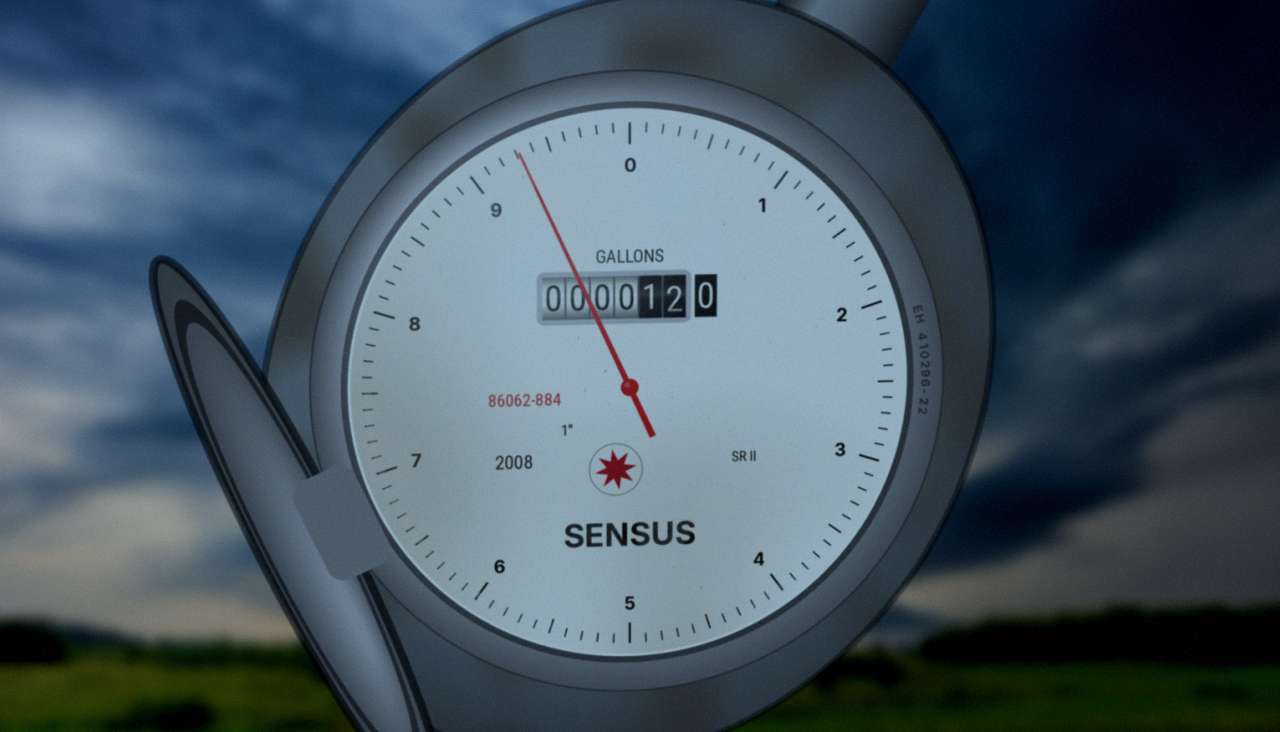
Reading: 119.3 gal
